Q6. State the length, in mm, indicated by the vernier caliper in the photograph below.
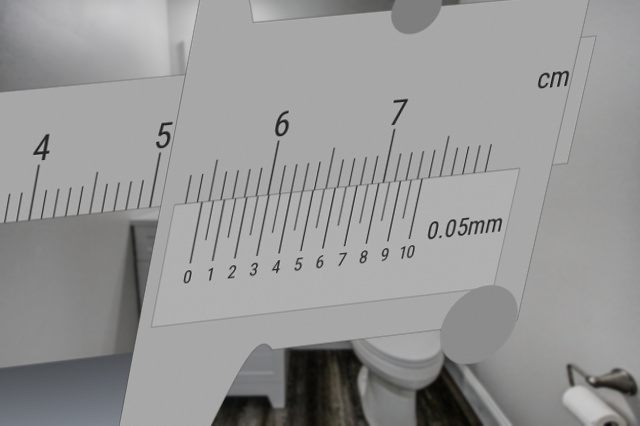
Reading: 54.4 mm
